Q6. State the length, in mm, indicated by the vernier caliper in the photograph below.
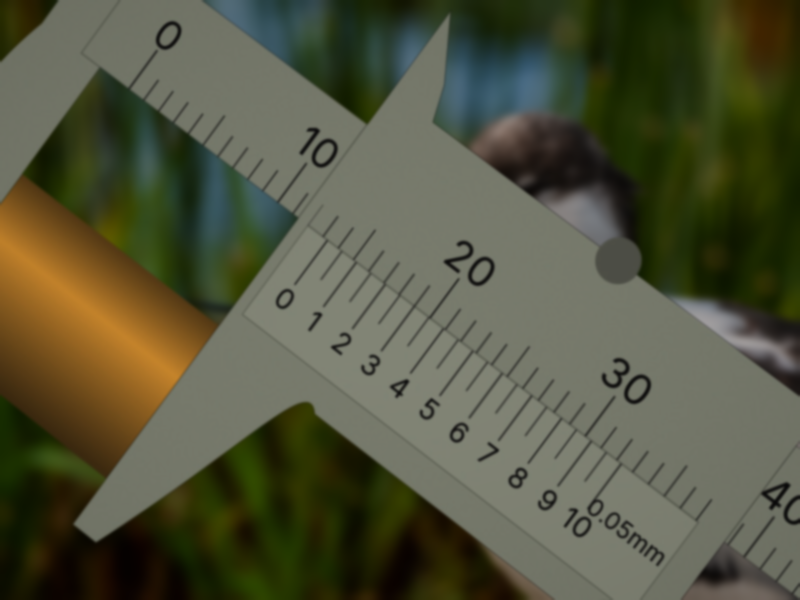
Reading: 13.3 mm
